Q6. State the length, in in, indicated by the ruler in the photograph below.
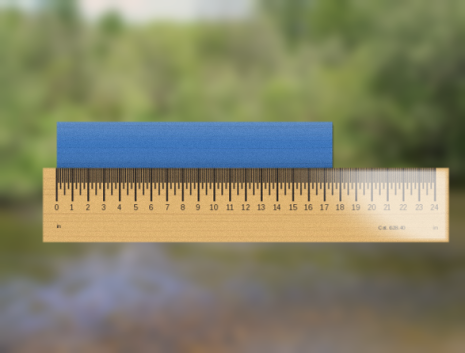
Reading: 17.5 in
